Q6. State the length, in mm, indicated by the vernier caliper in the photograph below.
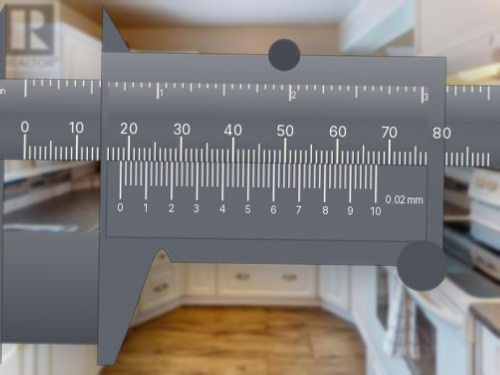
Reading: 18.5 mm
